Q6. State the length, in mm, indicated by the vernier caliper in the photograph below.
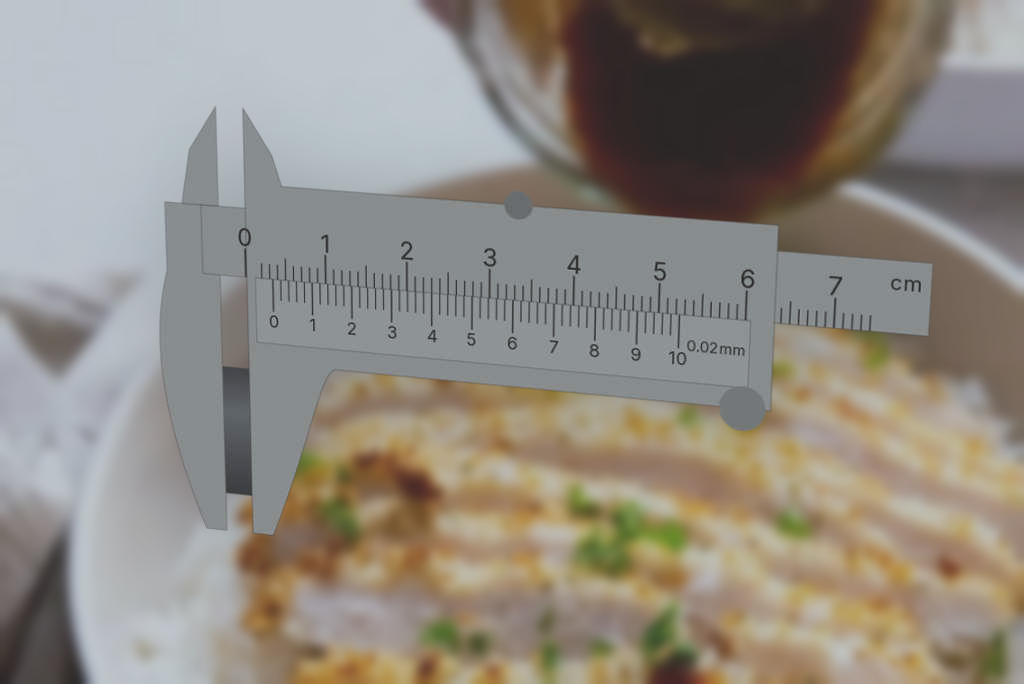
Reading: 3.4 mm
